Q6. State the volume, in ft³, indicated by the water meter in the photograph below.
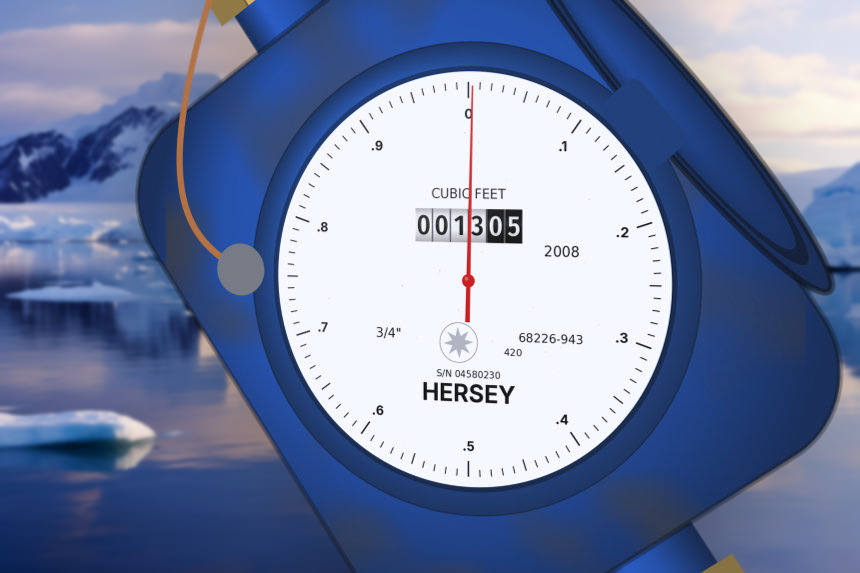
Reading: 1305.00 ft³
